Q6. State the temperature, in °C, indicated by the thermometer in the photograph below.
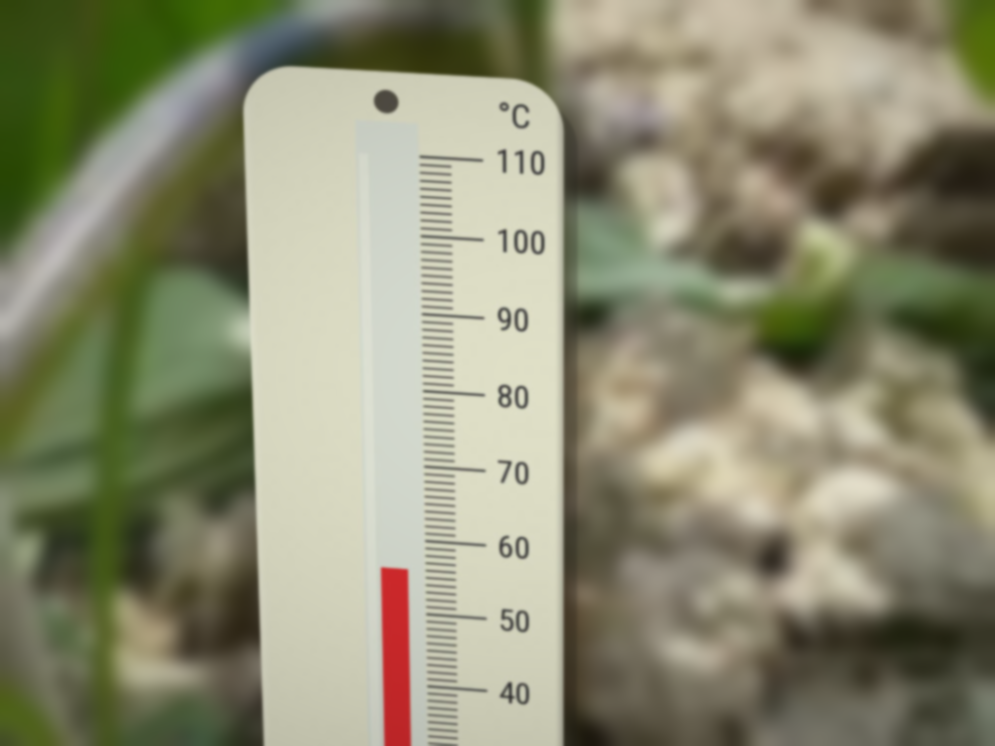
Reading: 56 °C
